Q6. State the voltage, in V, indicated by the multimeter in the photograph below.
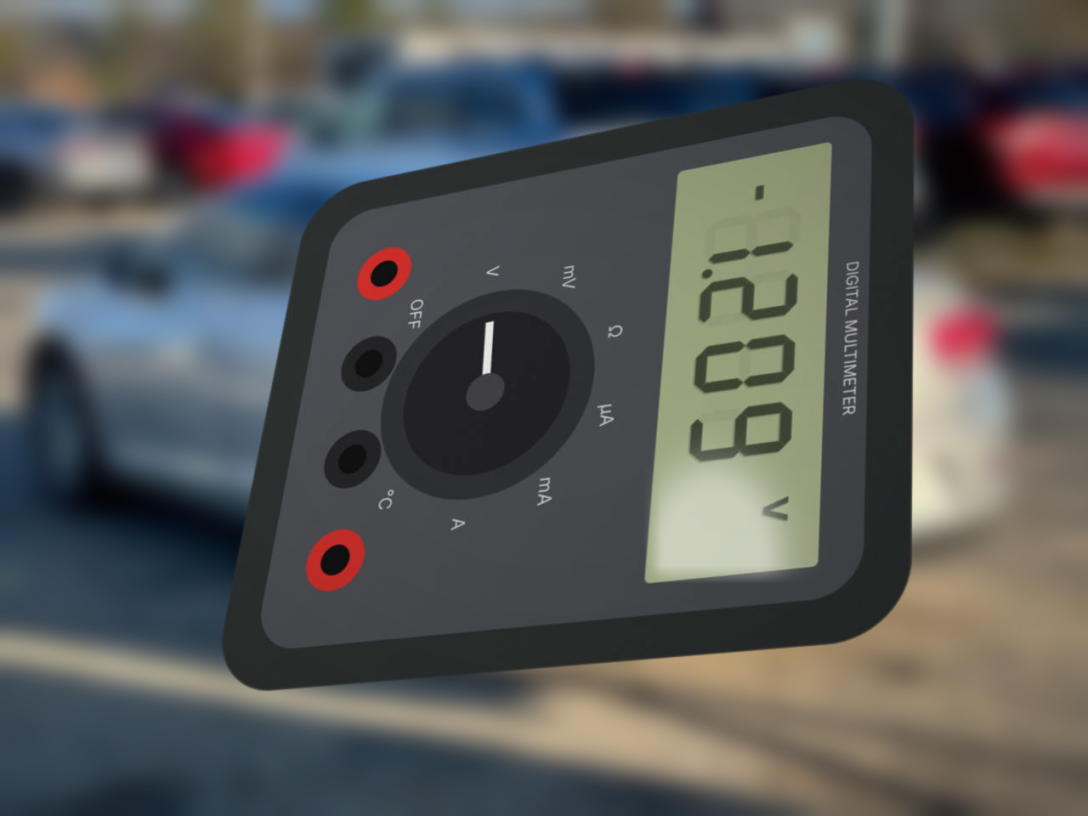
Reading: -1.209 V
